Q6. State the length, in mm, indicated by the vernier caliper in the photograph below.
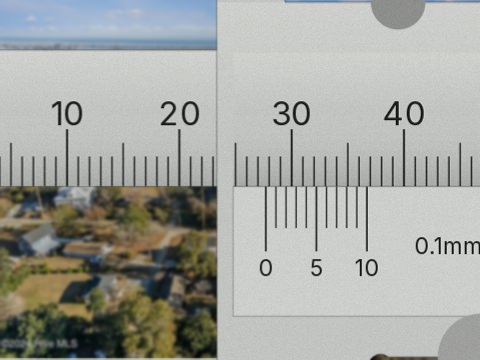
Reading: 27.7 mm
